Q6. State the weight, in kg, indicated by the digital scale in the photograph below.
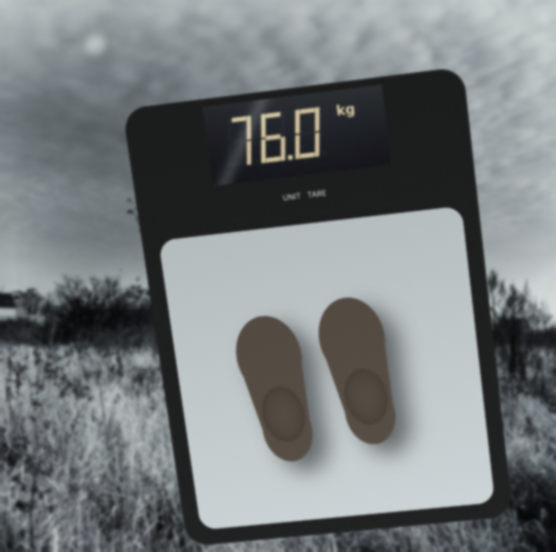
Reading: 76.0 kg
